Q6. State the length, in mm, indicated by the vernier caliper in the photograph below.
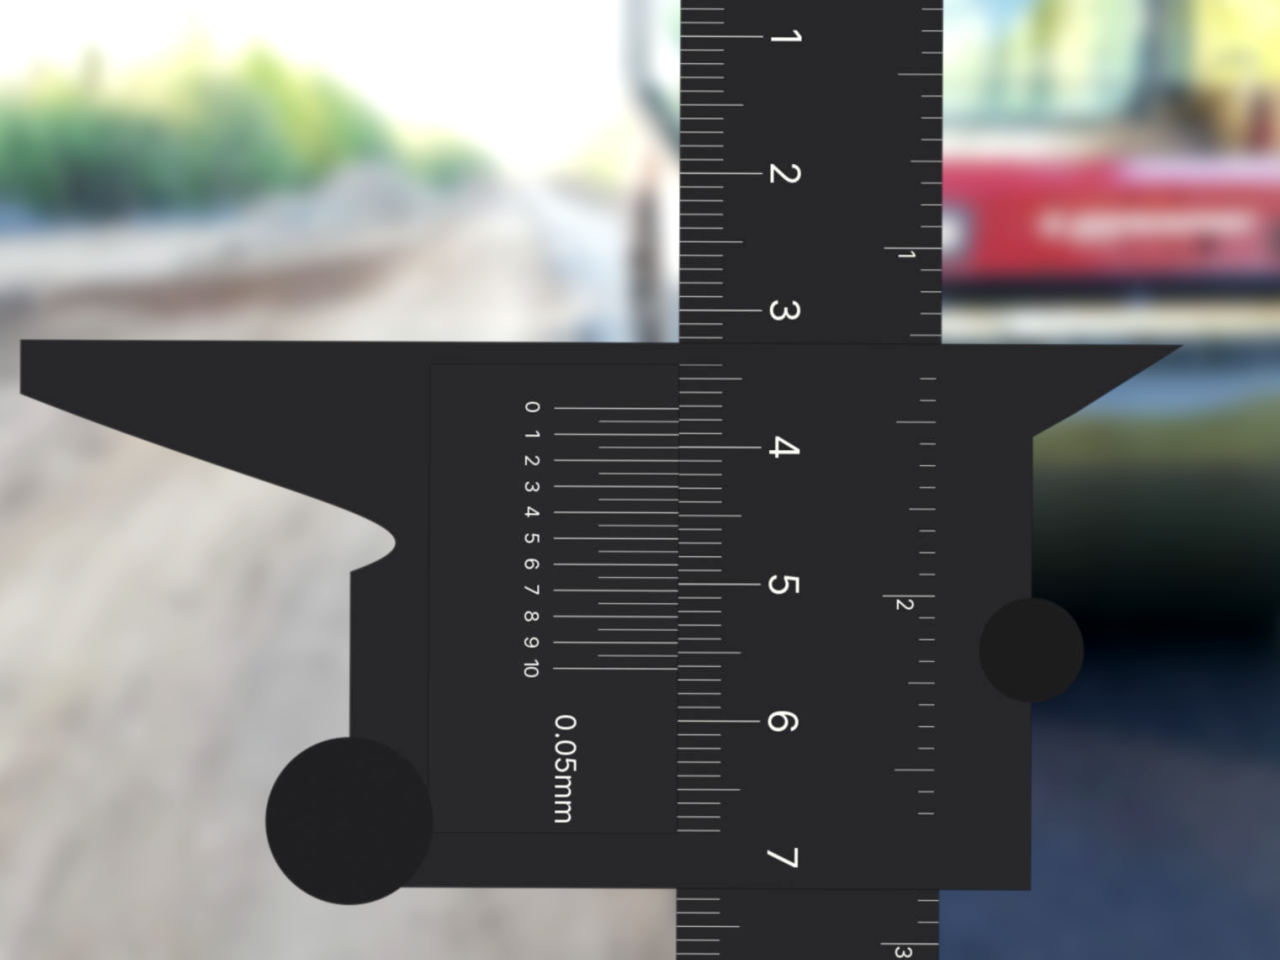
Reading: 37.2 mm
